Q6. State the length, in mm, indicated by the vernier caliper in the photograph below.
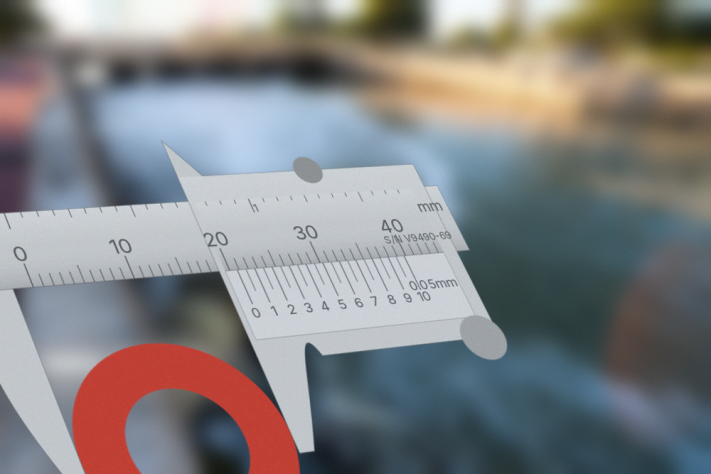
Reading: 20.8 mm
